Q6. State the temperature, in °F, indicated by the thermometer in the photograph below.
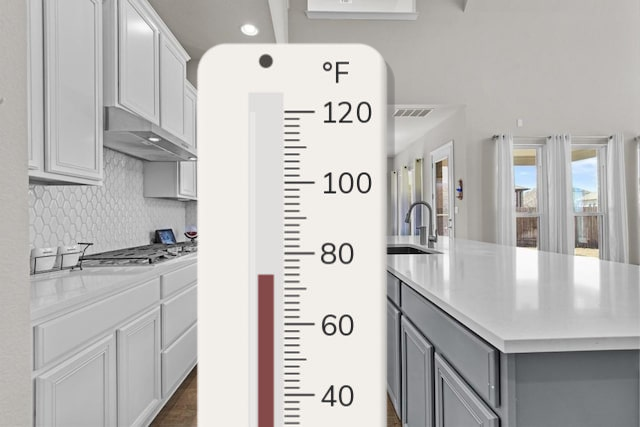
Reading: 74 °F
